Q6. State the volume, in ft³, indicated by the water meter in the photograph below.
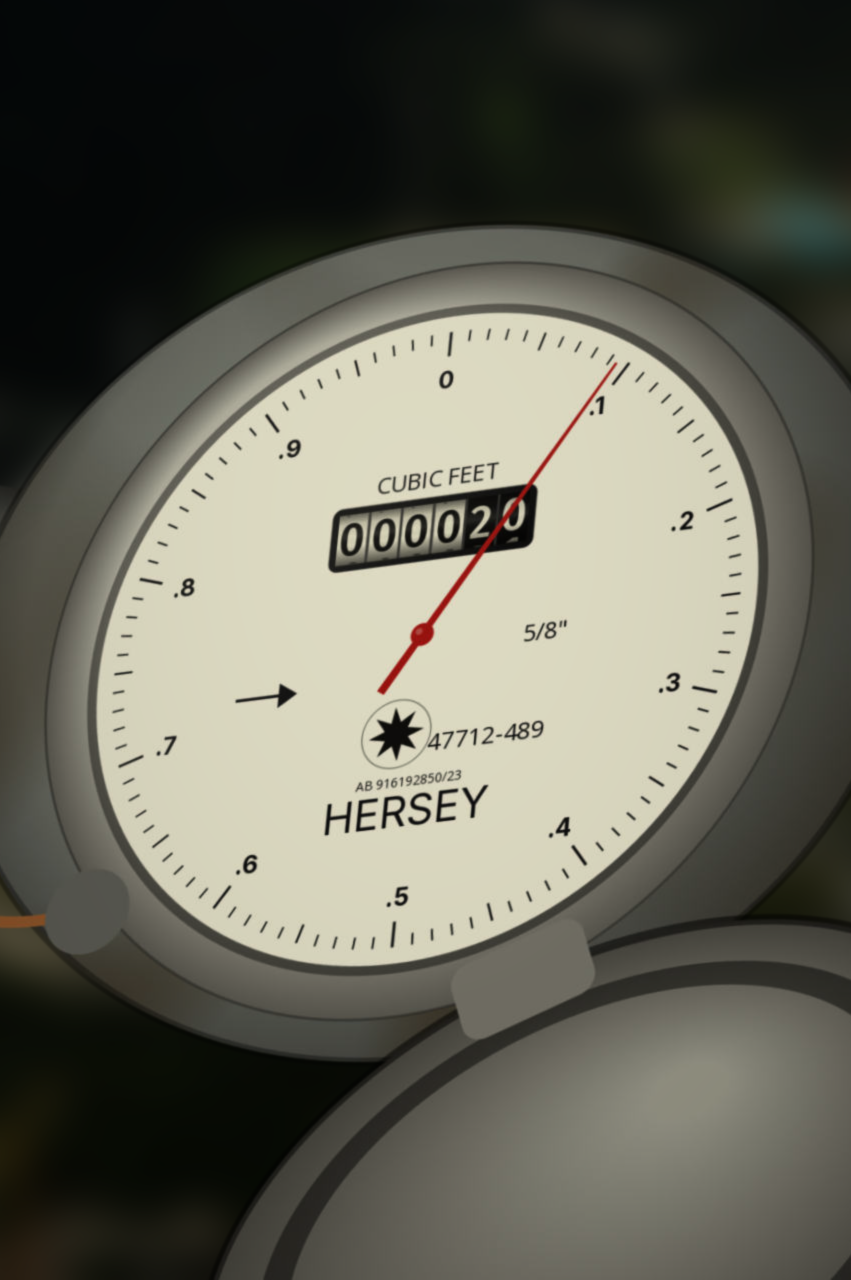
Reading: 20.09 ft³
